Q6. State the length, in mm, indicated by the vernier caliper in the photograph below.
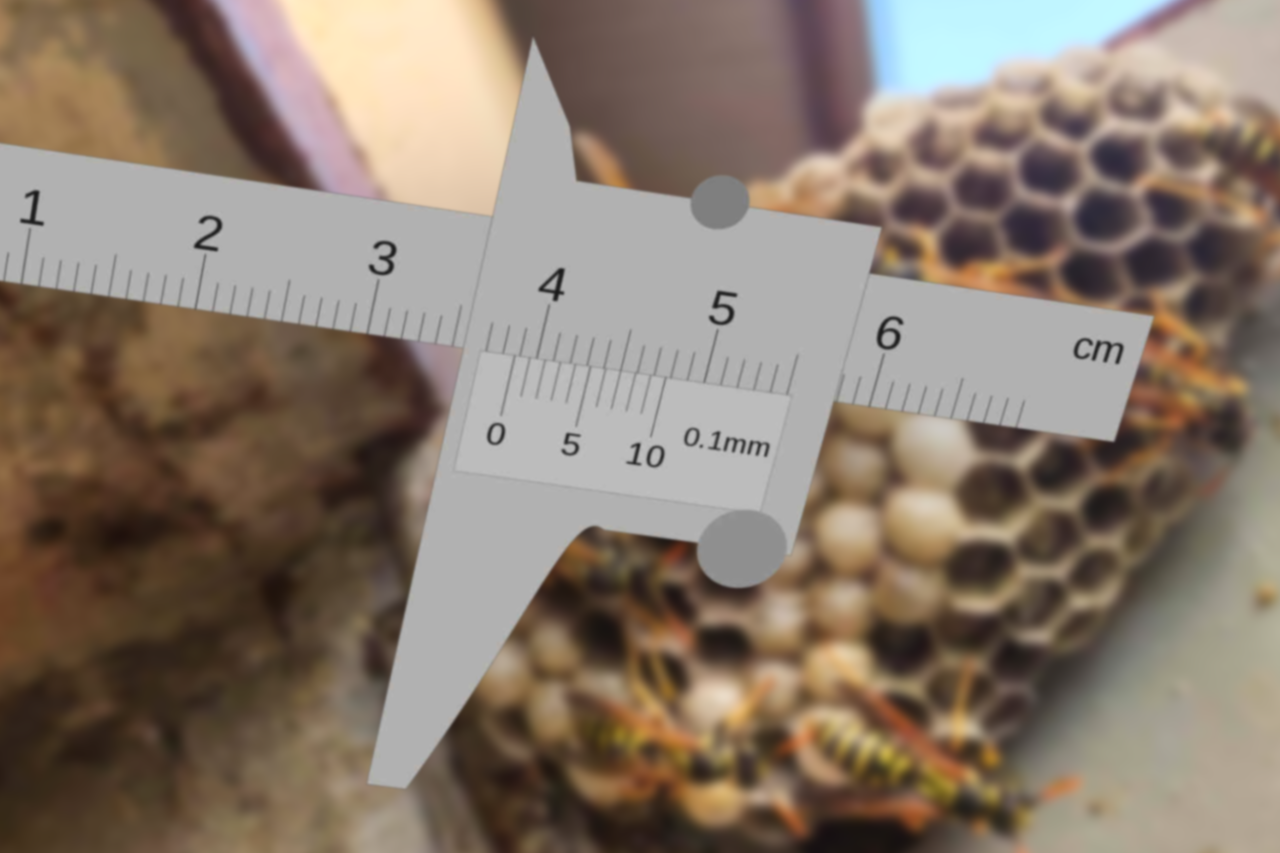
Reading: 38.7 mm
